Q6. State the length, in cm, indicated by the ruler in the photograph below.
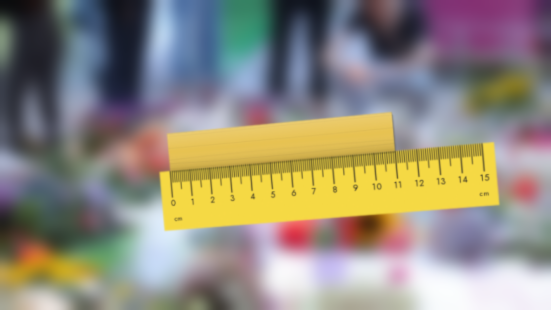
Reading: 11 cm
